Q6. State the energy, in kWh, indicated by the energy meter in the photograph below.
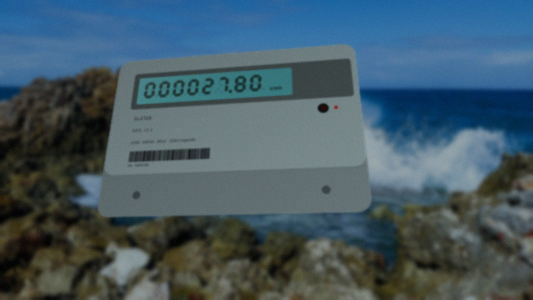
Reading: 27.80 kWh
